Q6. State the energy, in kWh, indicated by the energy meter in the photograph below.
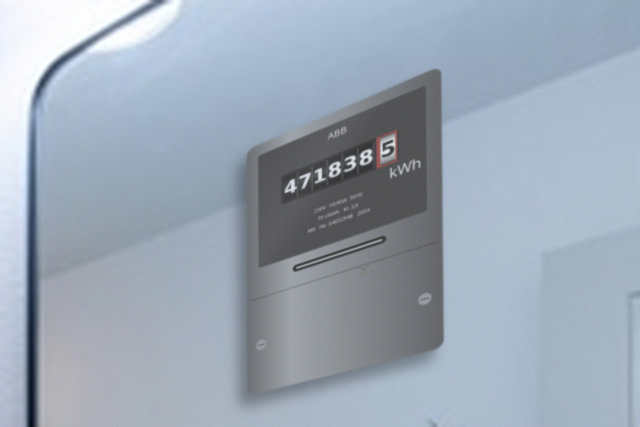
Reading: 471838.5 kWh
